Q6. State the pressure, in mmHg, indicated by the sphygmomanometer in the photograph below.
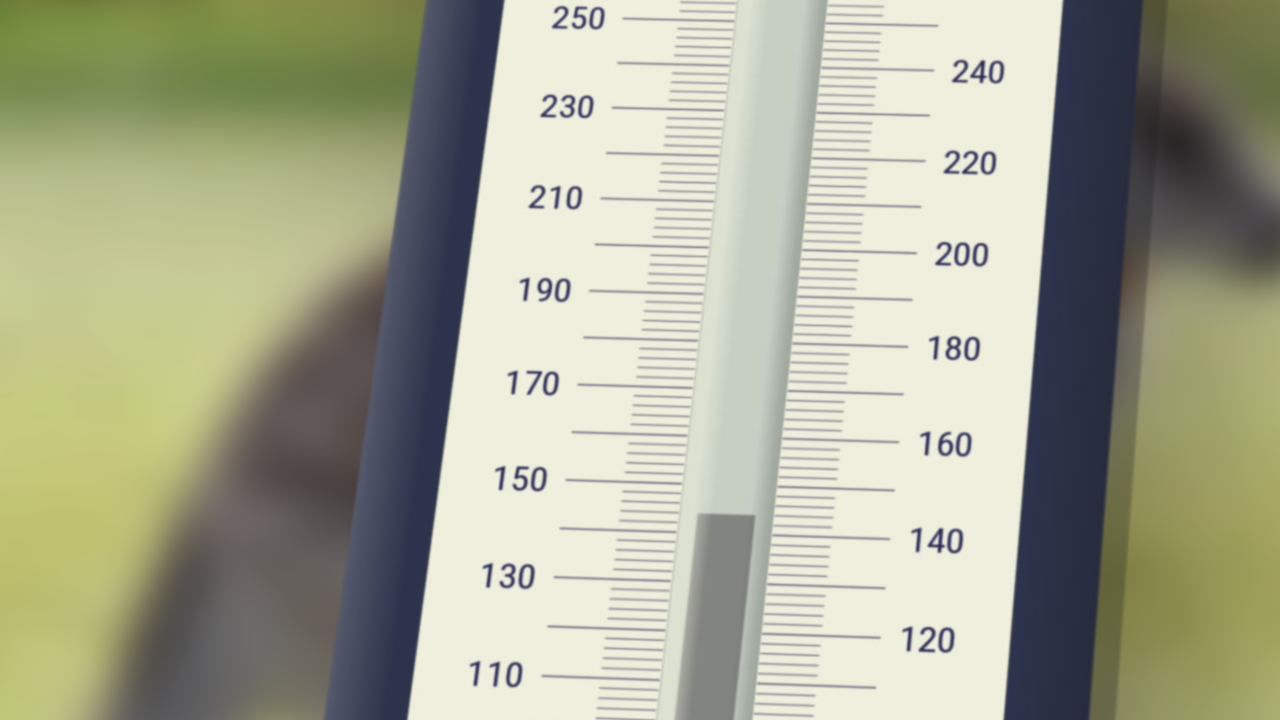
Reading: 144 mmHg
